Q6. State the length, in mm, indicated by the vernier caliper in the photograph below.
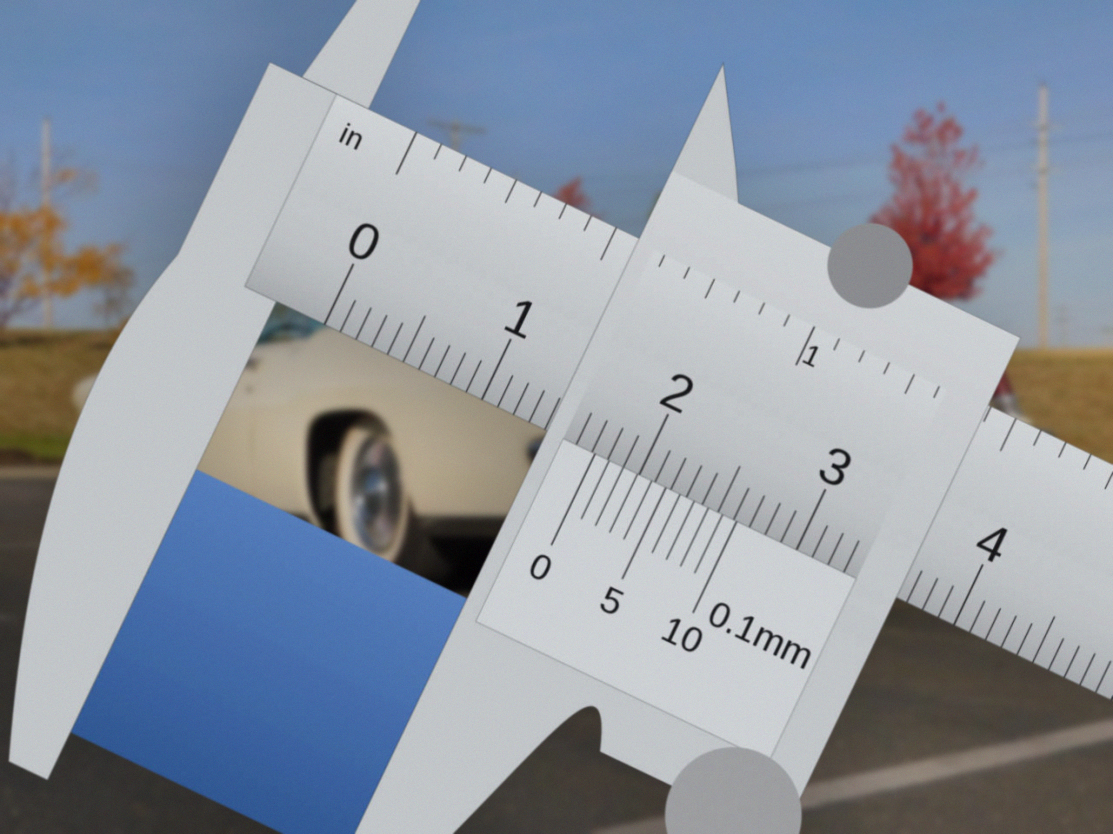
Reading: 17.2 mm
